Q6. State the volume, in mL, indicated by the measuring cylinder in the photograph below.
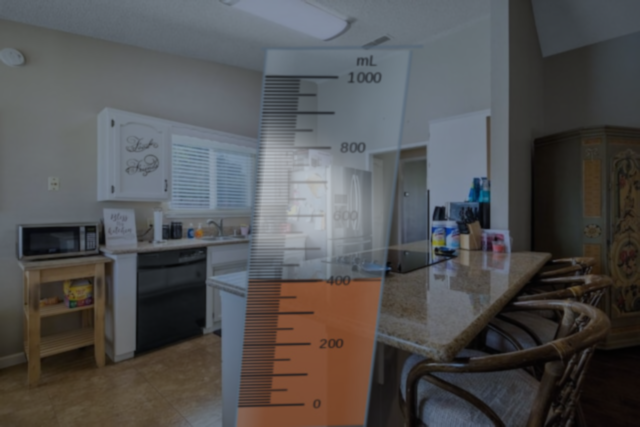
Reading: 400 mL
